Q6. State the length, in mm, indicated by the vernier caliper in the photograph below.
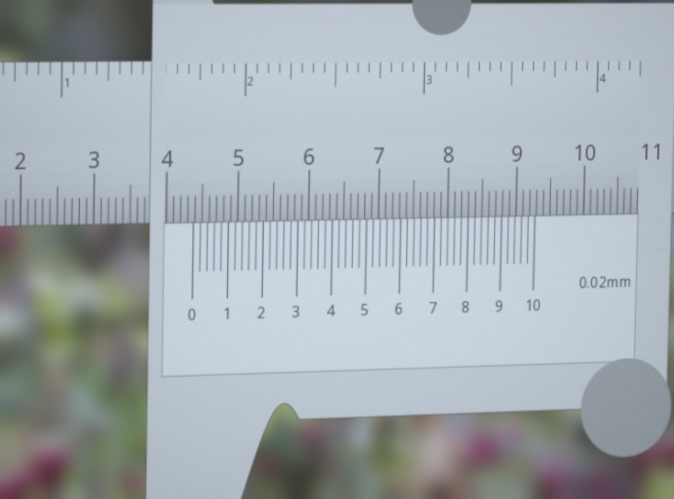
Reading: 43.8 mm
